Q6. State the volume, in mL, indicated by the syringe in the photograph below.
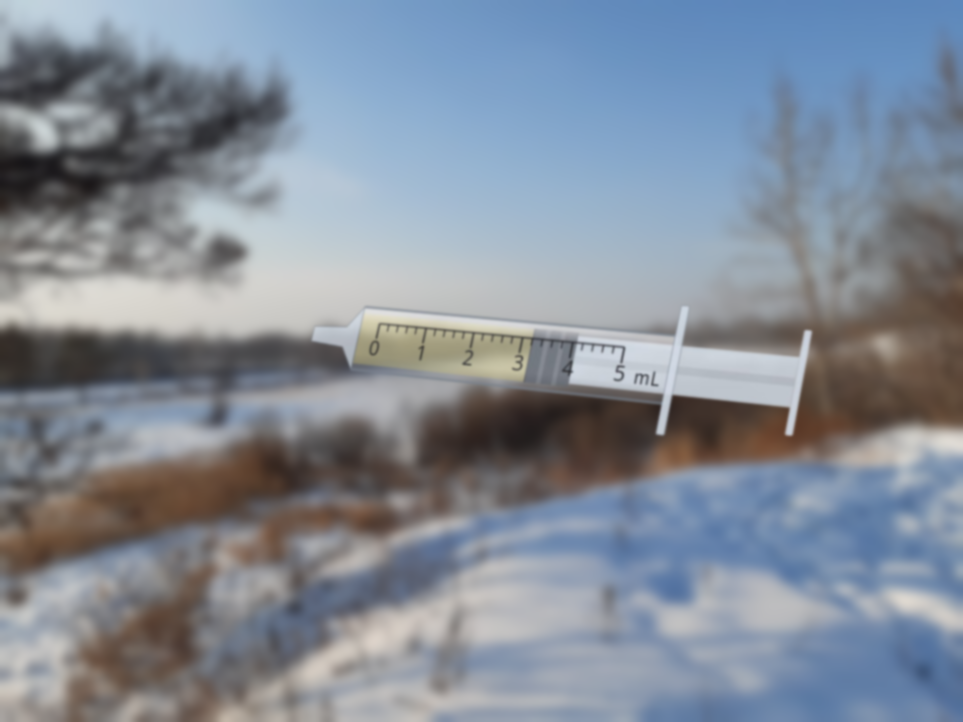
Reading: 3.2 mL
